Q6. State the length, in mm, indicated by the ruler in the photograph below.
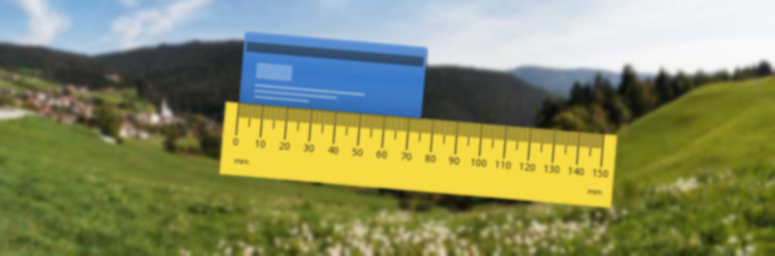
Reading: 75 mm
